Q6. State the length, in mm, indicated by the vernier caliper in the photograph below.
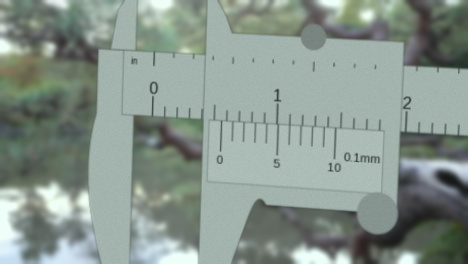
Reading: 5.6 mm
